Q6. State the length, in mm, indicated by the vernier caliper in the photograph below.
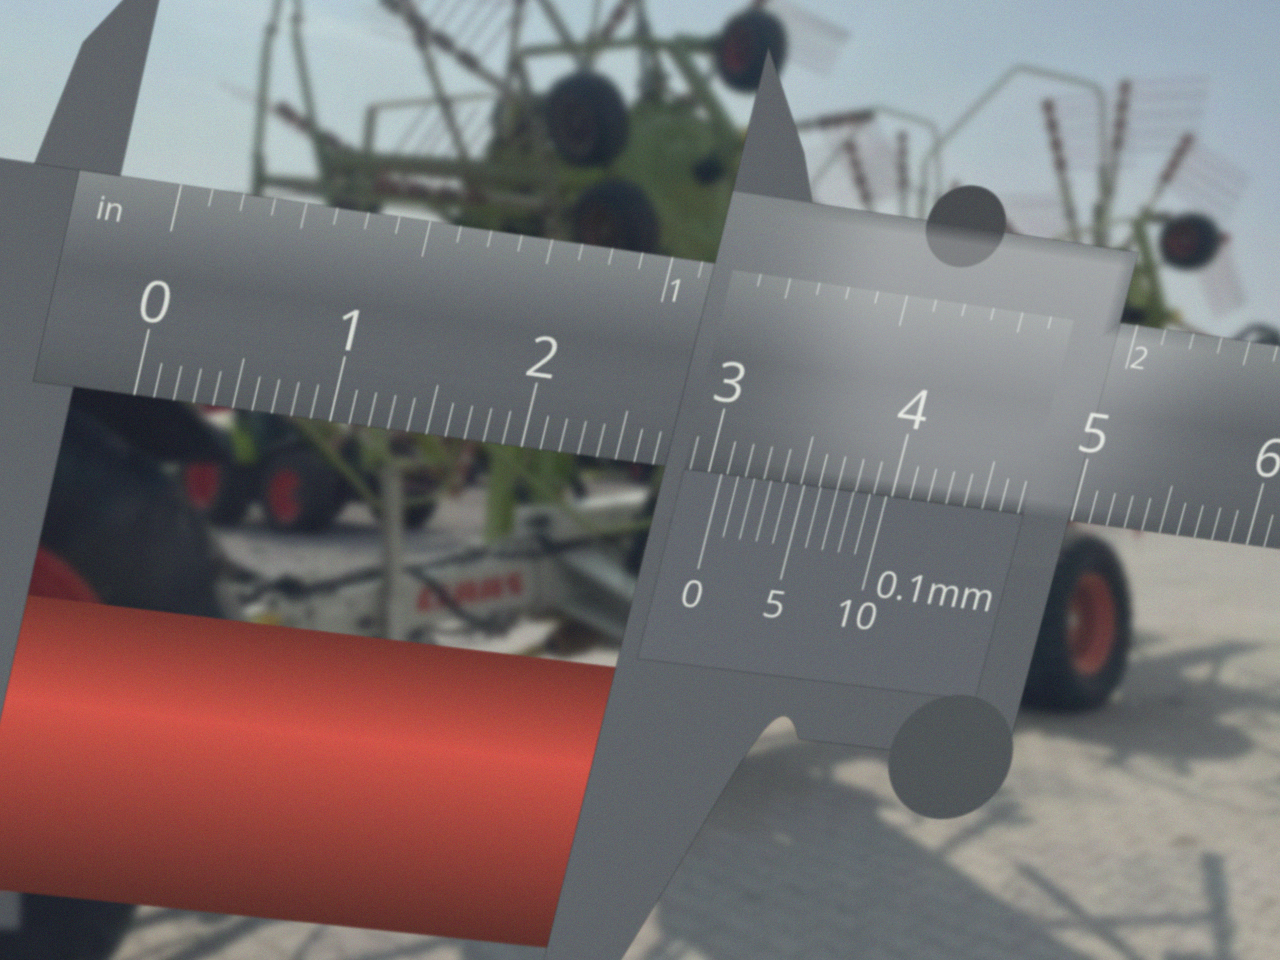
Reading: 30.7 mm
